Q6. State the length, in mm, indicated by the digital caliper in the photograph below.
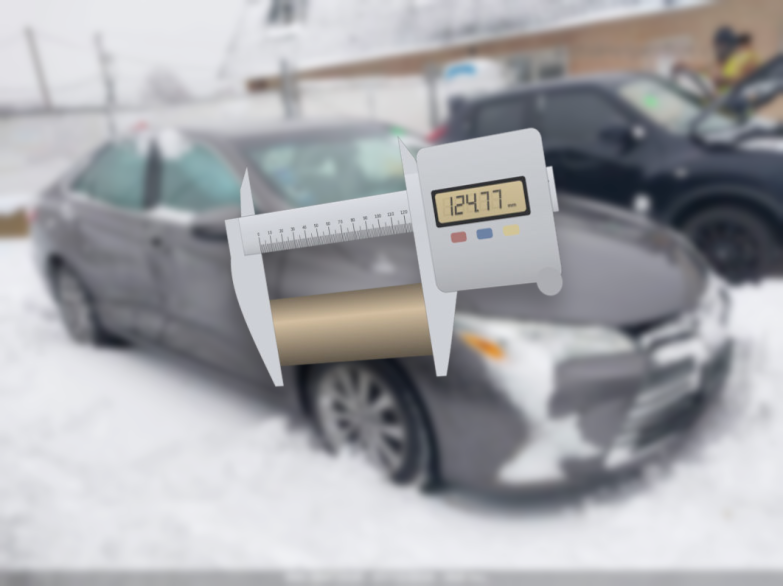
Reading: 124.77 mm
